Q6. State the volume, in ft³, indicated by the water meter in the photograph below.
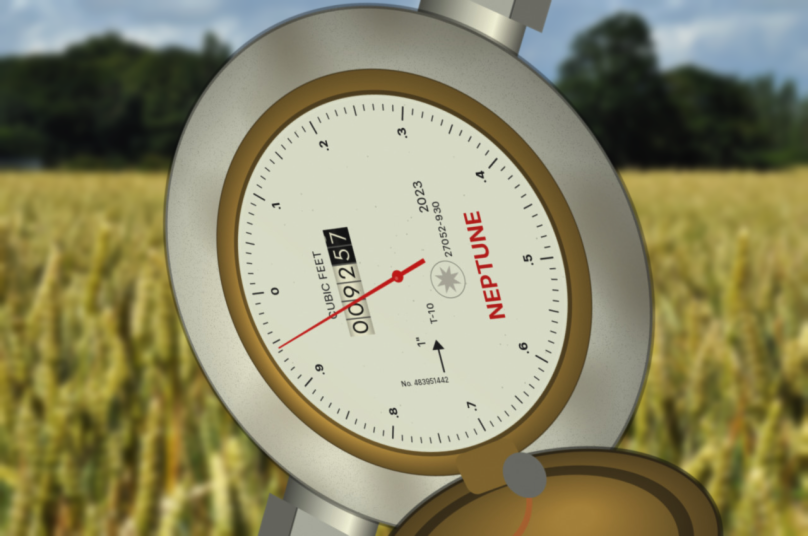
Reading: 9256.94 ft³
